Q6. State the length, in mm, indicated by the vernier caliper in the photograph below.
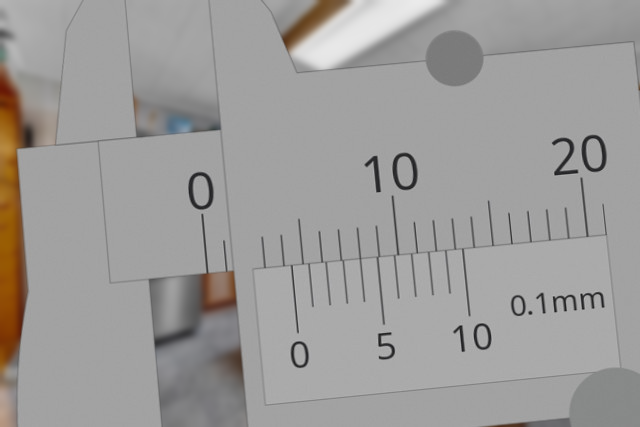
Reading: 4.4 mm
